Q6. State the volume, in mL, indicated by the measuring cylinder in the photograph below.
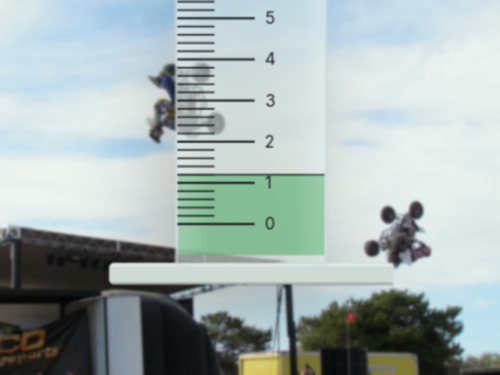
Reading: 1.2 mL
